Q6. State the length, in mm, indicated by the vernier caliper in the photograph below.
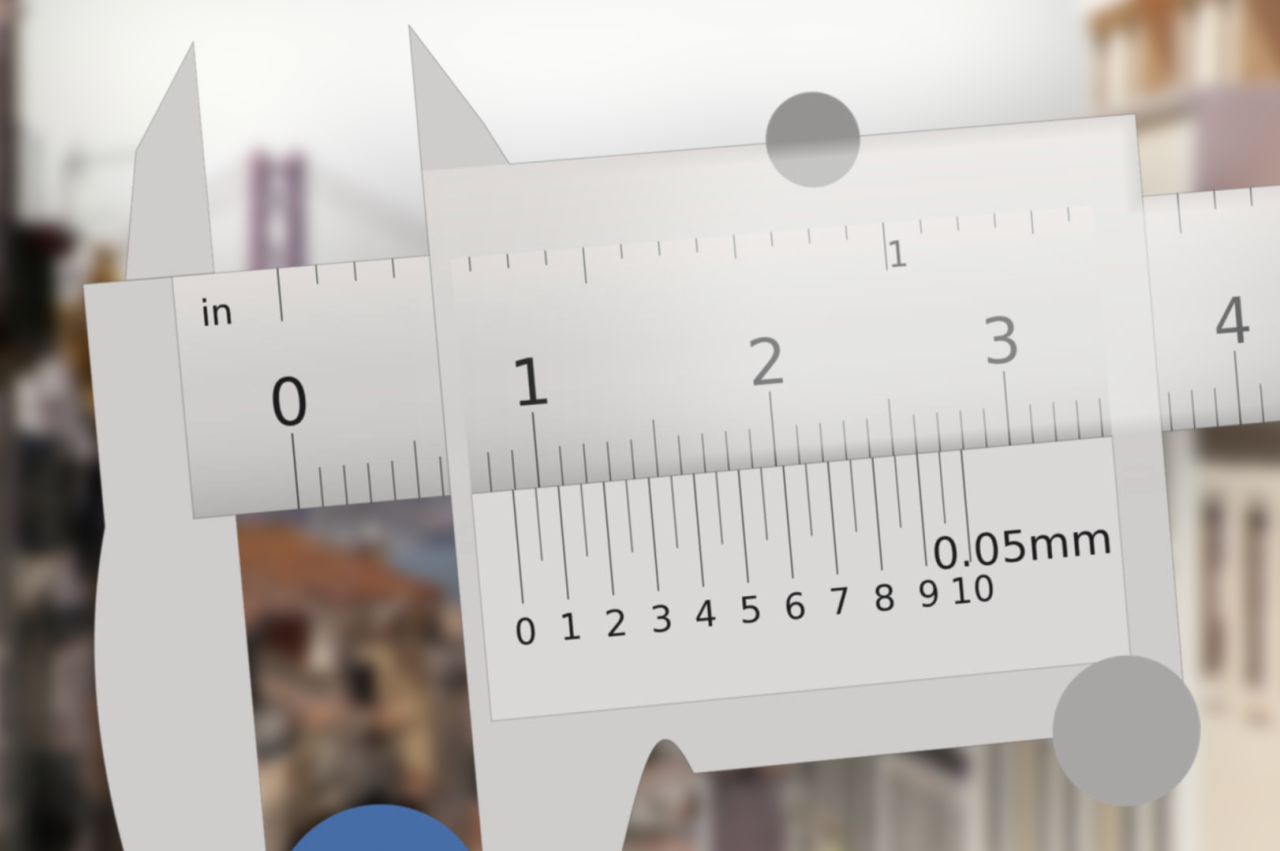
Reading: 8.9 mm
